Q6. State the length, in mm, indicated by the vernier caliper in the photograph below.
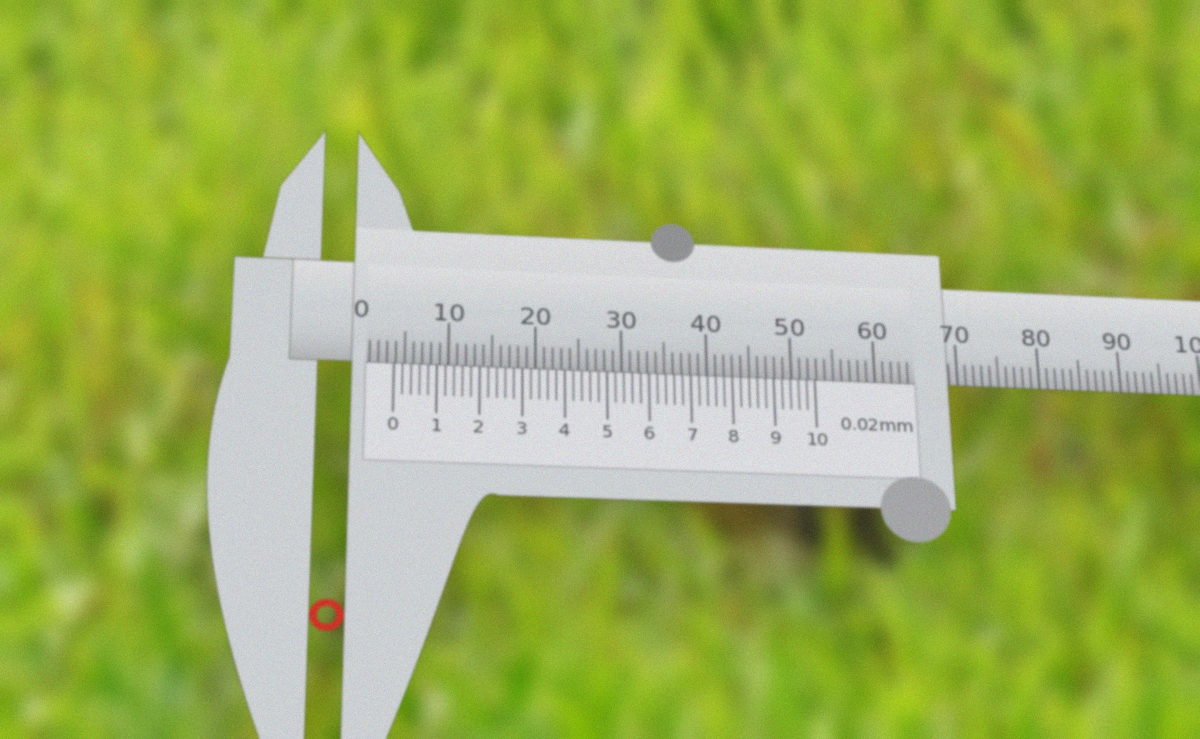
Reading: 3.8 mm
